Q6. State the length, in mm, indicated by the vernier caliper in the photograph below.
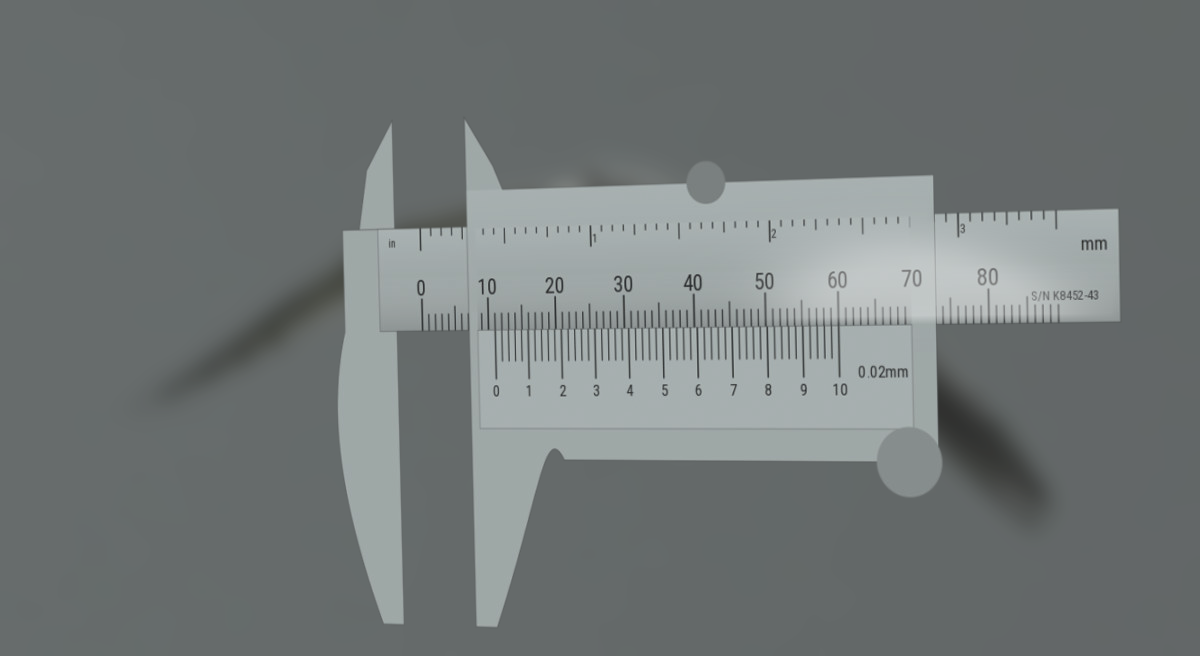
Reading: 11.0 mm
